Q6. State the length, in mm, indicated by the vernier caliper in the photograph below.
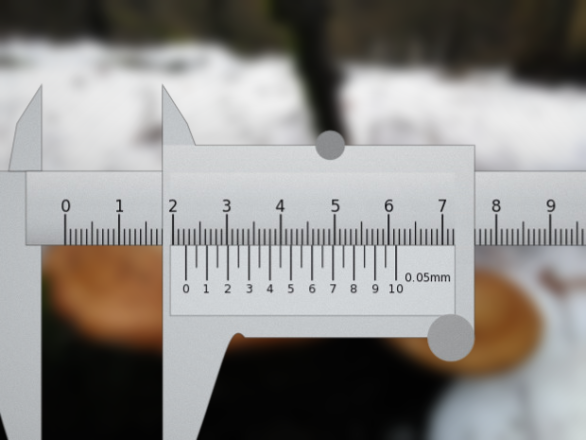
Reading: 22.4 mm
